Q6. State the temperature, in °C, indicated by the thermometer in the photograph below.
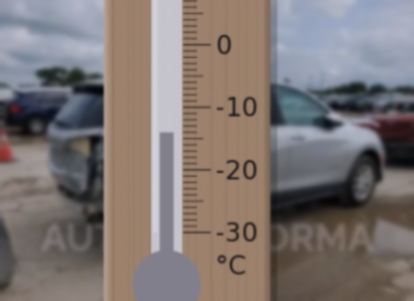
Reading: -14 °C
